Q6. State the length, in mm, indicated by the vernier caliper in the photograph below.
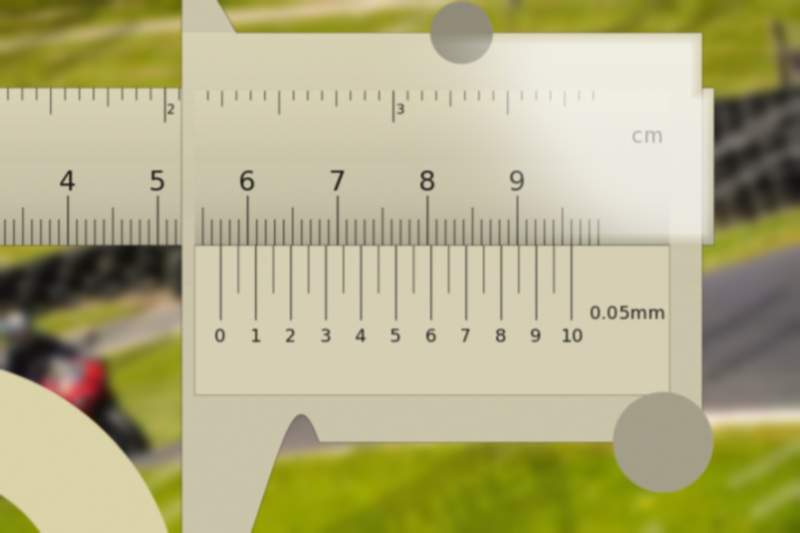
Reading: 57.0 mm
